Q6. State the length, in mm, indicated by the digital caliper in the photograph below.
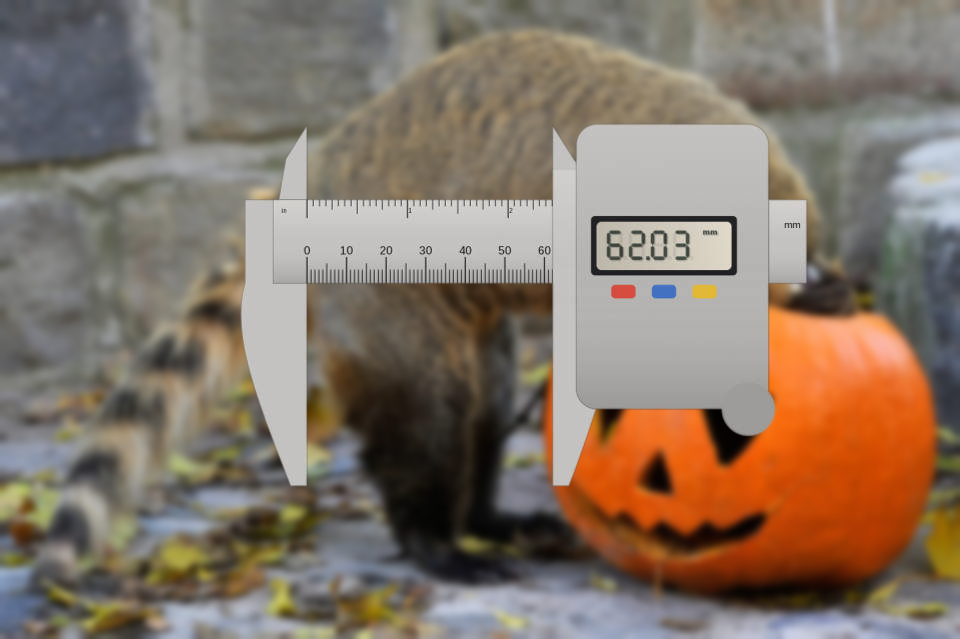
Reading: 62.03 mm
